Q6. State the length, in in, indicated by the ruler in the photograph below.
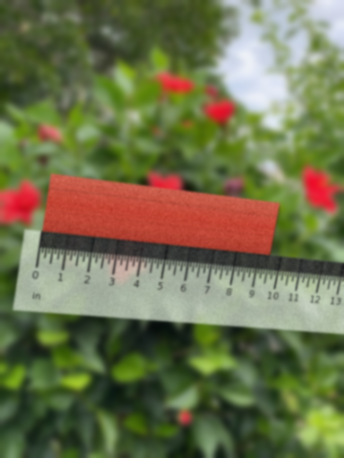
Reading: 9.5 in
